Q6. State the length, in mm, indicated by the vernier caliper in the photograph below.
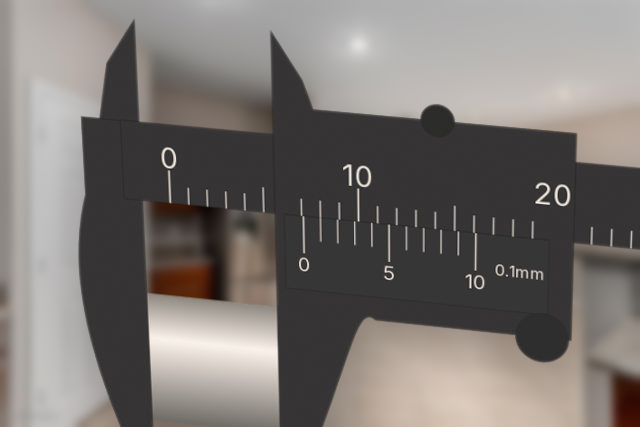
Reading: 7.1 mm
